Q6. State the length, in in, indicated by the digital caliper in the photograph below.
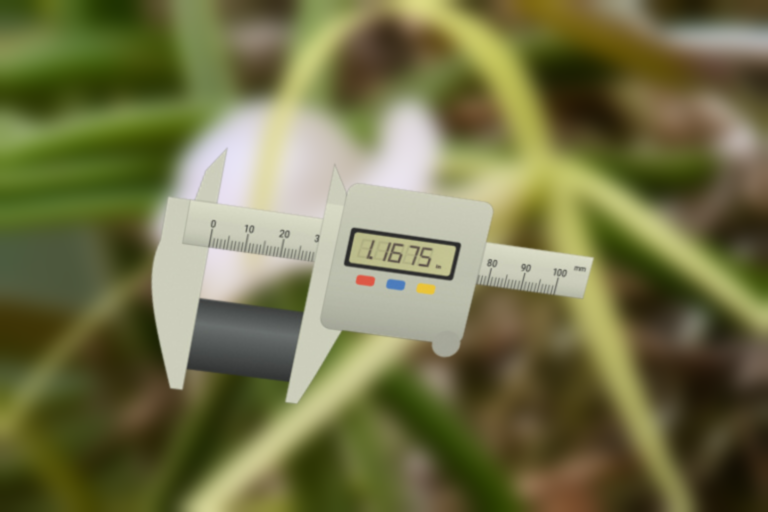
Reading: 1.1675 in
